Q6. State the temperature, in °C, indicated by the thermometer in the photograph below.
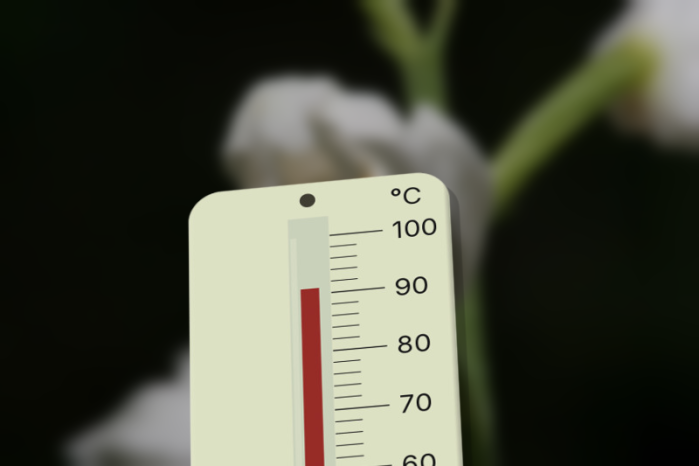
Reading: 91 °C
